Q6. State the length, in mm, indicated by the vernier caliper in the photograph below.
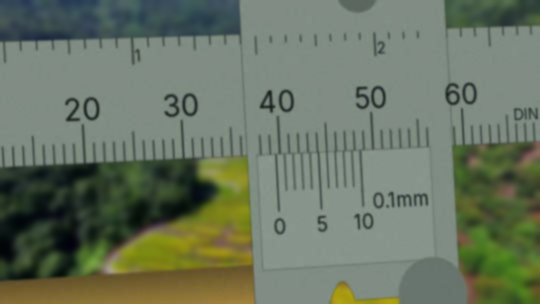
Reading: 39.6 mm
